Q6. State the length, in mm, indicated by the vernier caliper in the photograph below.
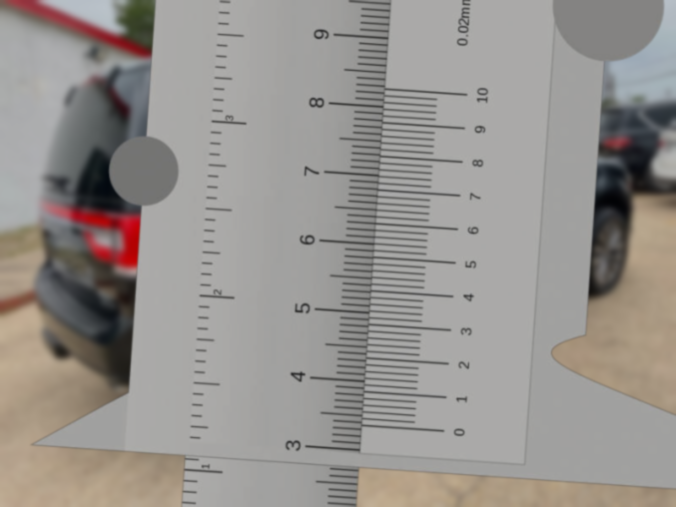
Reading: 33.6 mm
